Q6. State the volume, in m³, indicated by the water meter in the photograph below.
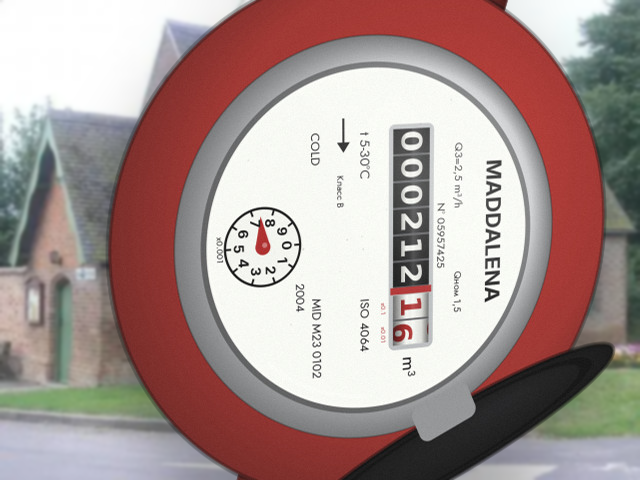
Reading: 212.157 m³
